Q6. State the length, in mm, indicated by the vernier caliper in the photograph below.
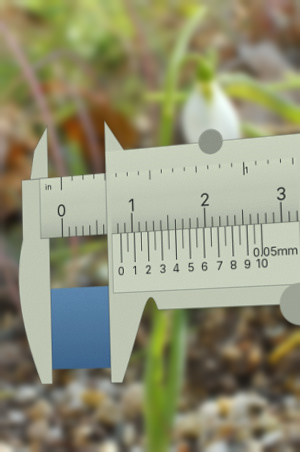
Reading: 8.4 mm
